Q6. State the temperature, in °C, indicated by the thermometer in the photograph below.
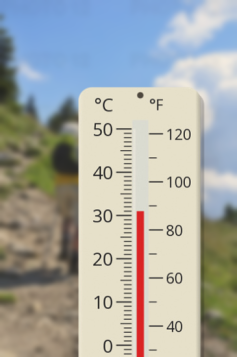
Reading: 31 °C
